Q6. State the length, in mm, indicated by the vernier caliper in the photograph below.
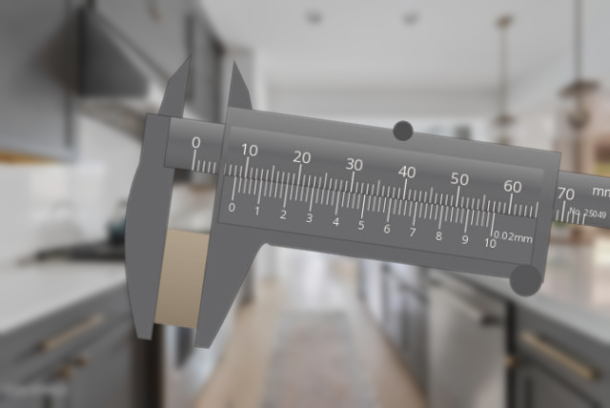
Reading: 8.2 mm
